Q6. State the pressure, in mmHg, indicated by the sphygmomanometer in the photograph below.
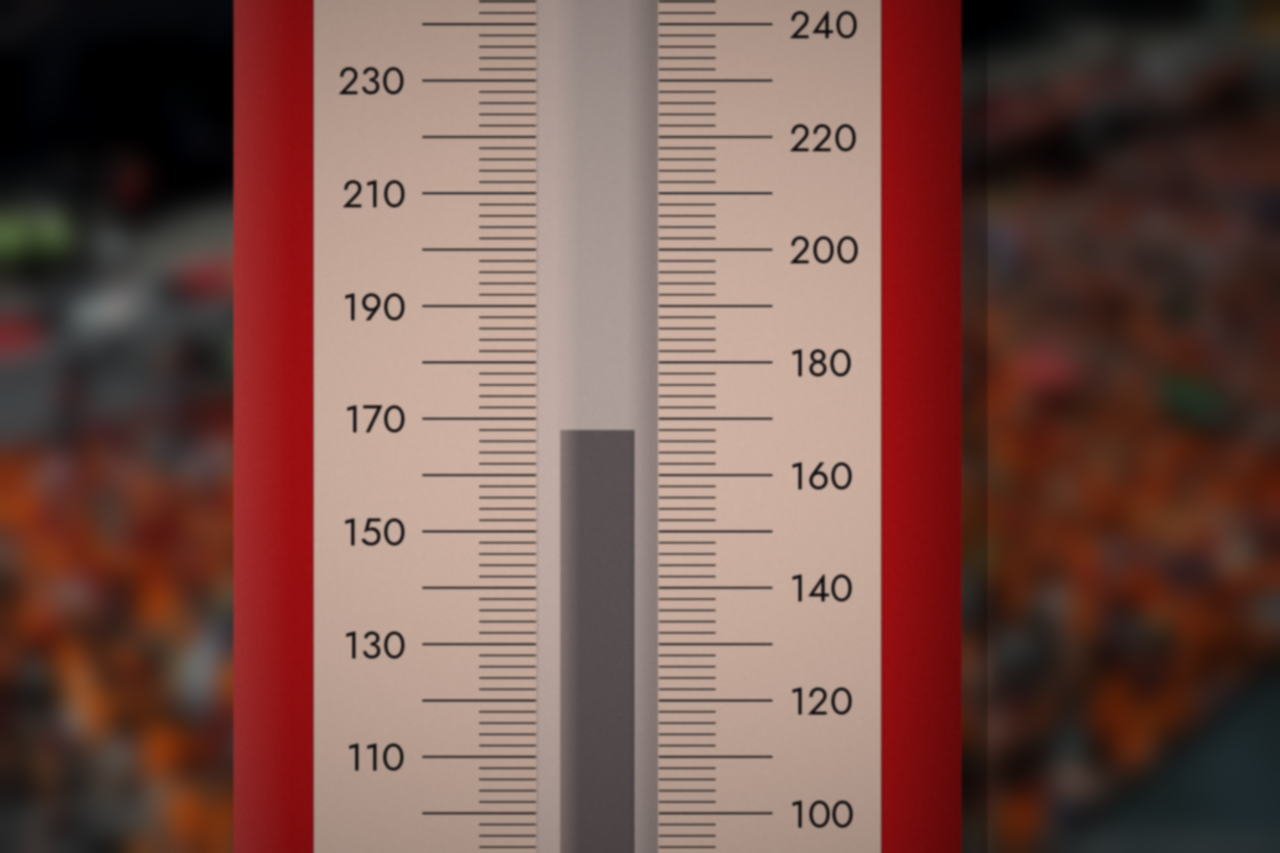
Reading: 168 mmHg
